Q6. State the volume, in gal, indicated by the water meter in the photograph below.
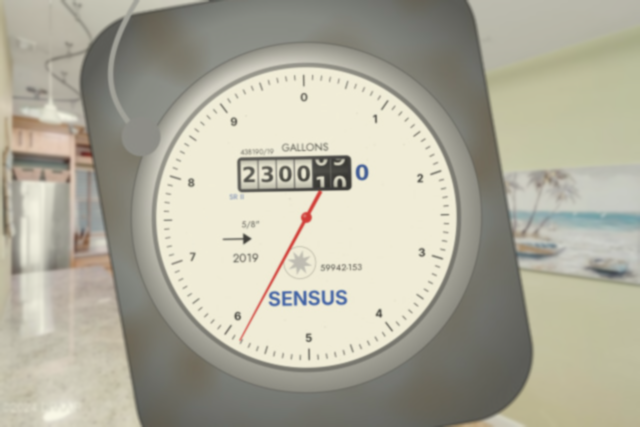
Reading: 2300095.8 gal
